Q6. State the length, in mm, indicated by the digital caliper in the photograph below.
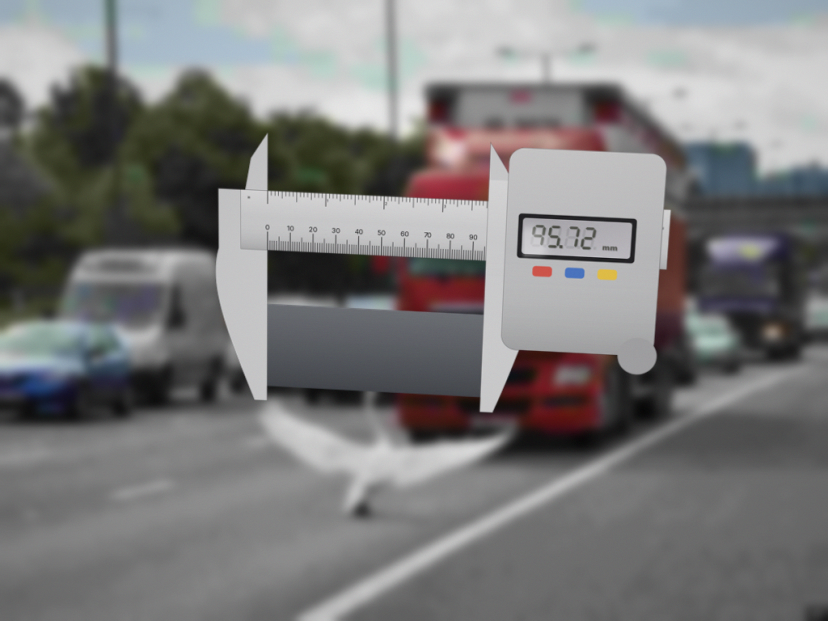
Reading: 95.72 mm
